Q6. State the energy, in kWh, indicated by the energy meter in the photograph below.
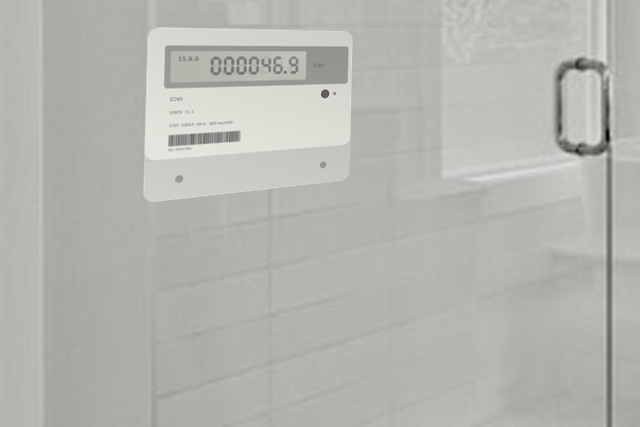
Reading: 46.9 kWh
